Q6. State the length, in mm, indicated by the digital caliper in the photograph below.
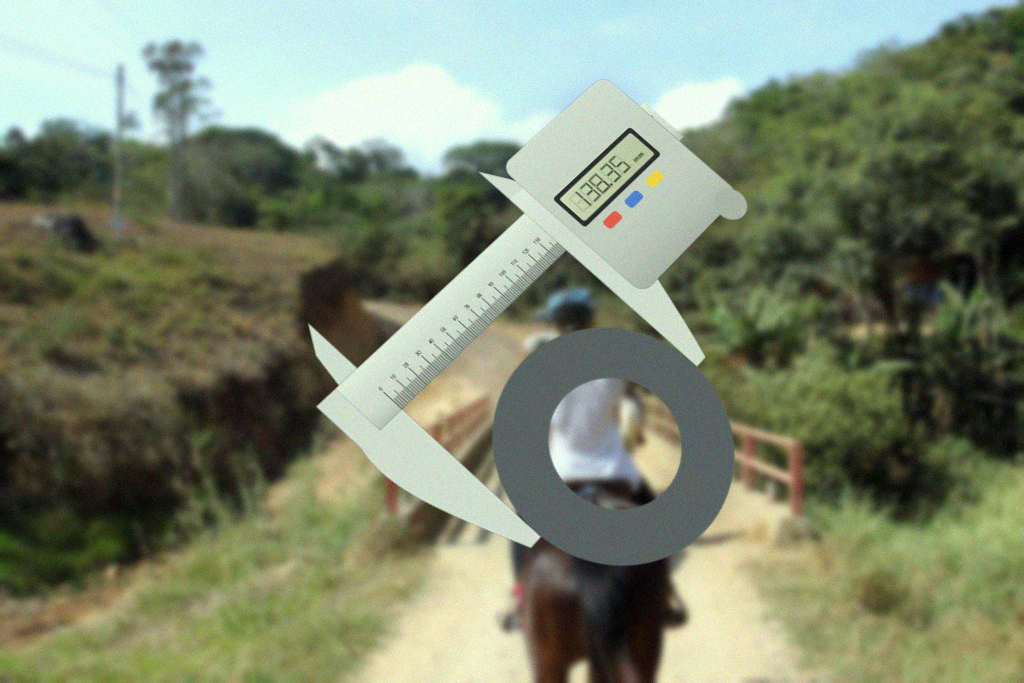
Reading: 138.35 mm
